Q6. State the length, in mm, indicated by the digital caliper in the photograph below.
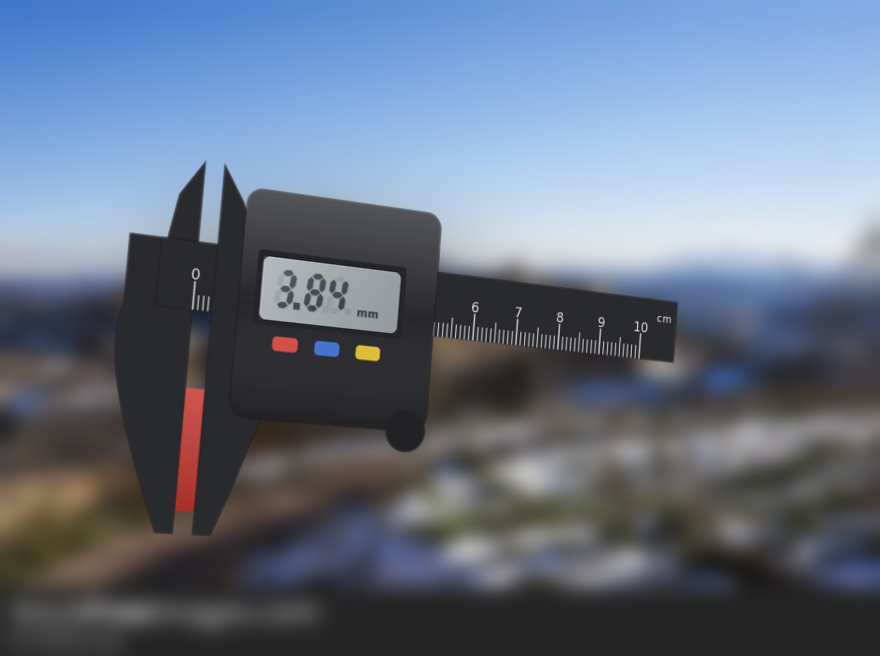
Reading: 3.84 mm
